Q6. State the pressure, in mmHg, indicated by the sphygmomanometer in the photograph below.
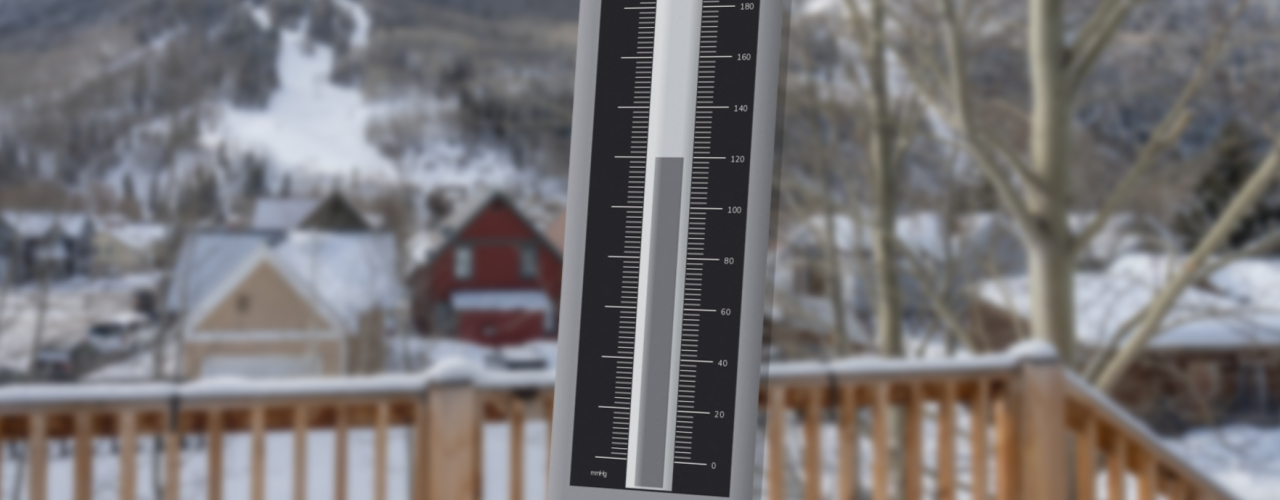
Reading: 120 mmHg
